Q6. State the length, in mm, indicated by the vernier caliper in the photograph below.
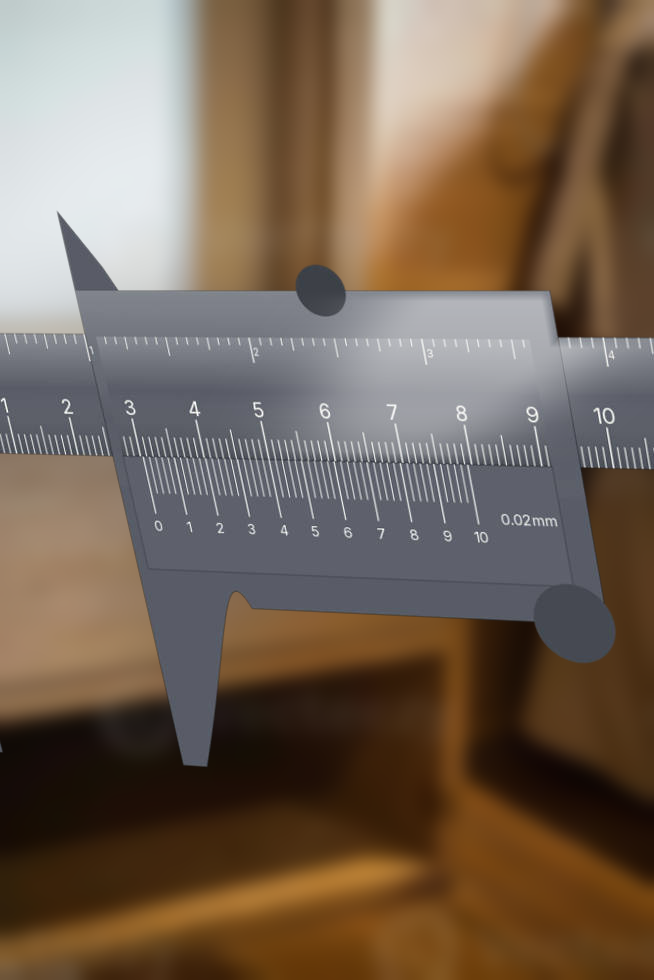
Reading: 30.4 mm
